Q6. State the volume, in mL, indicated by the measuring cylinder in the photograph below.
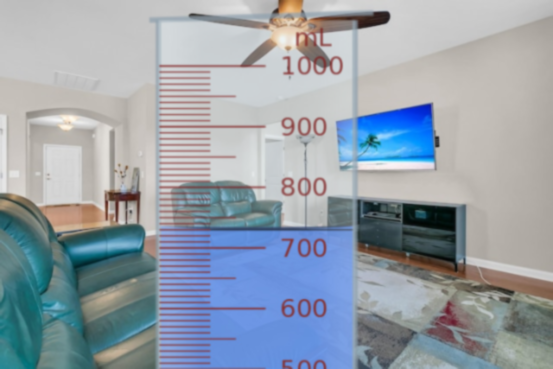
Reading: 730 mL
